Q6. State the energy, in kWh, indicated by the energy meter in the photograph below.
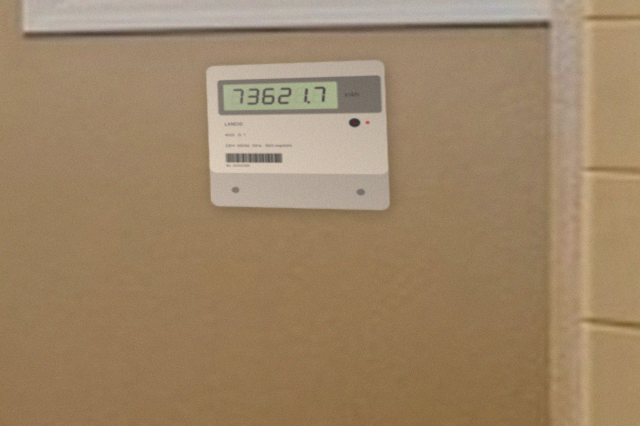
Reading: 73621.7 kWh
